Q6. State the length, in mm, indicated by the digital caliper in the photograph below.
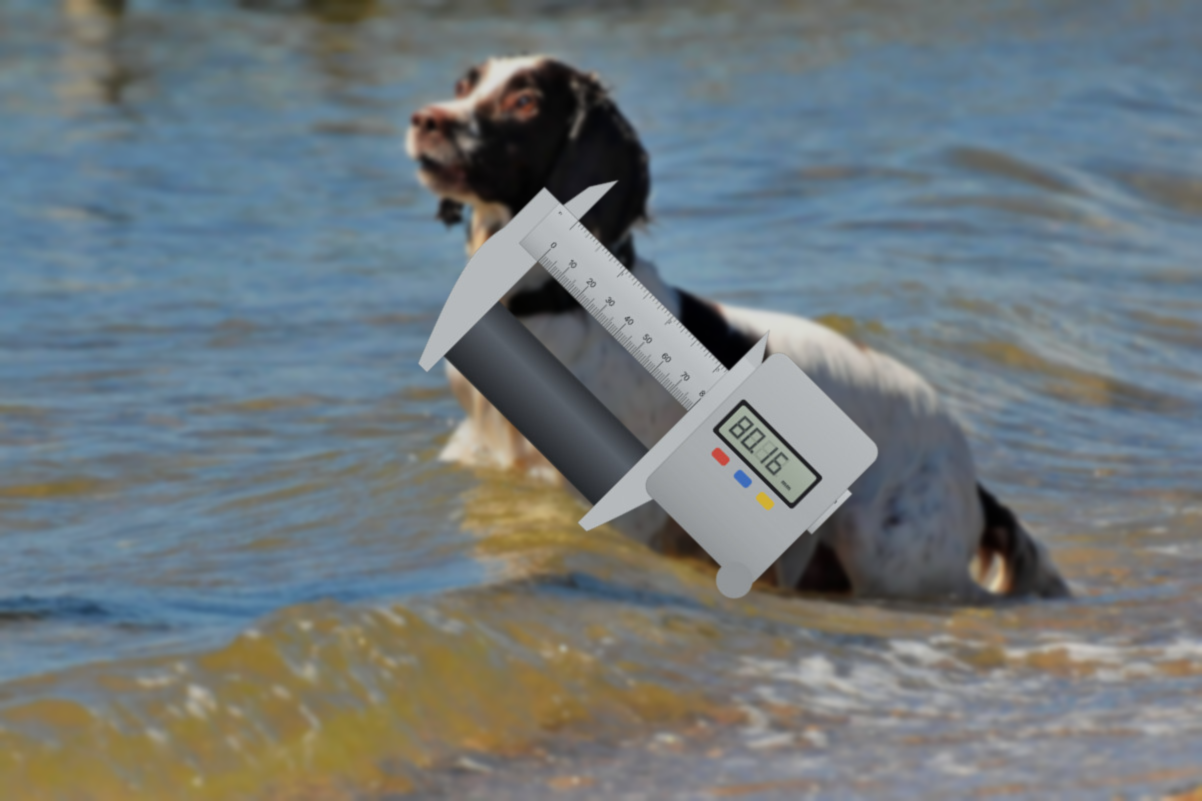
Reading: 80.16 mm
